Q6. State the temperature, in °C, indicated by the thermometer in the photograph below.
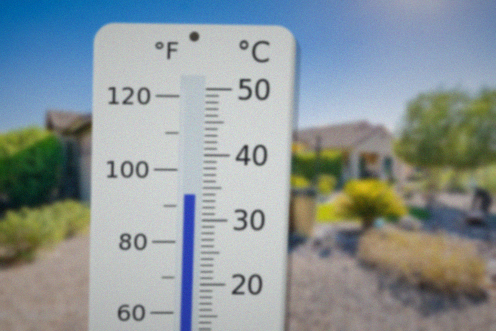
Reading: 34 °C
